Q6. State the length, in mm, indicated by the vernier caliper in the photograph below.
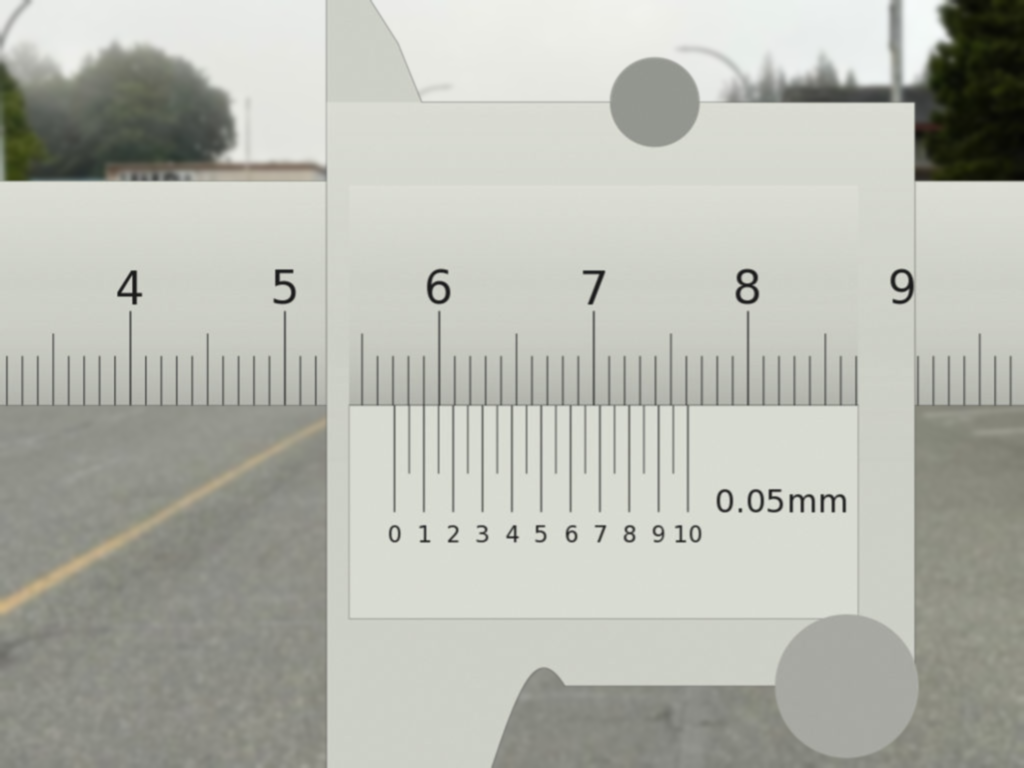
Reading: 57.1 mm
